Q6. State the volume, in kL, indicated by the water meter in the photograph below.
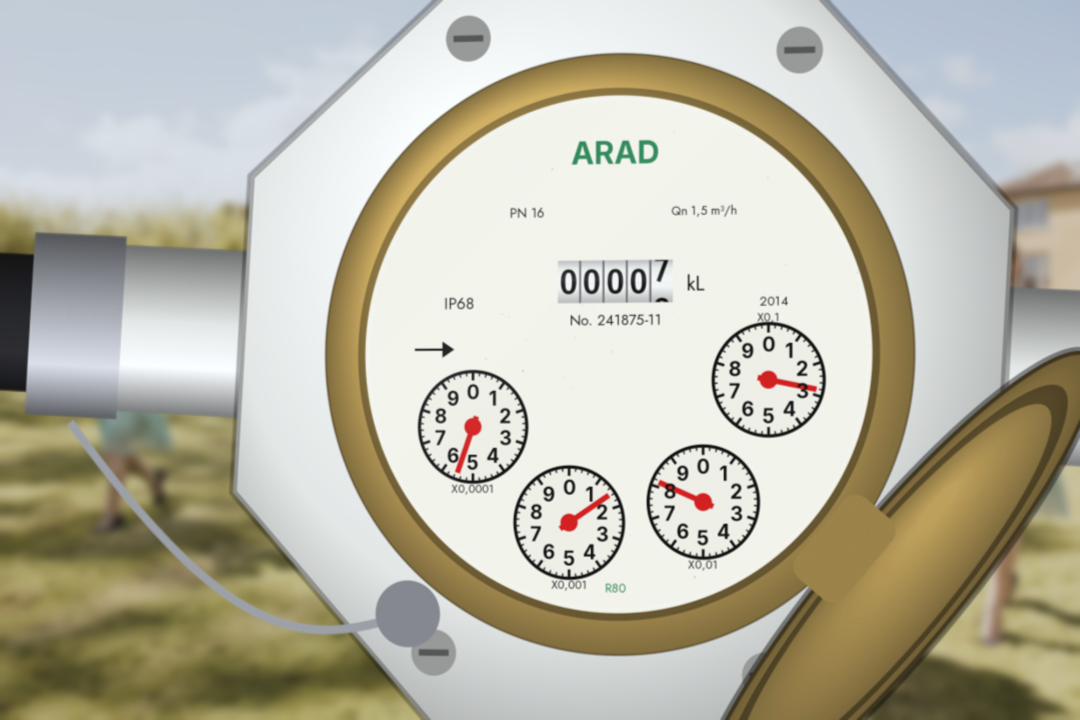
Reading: 7.2815 kL
